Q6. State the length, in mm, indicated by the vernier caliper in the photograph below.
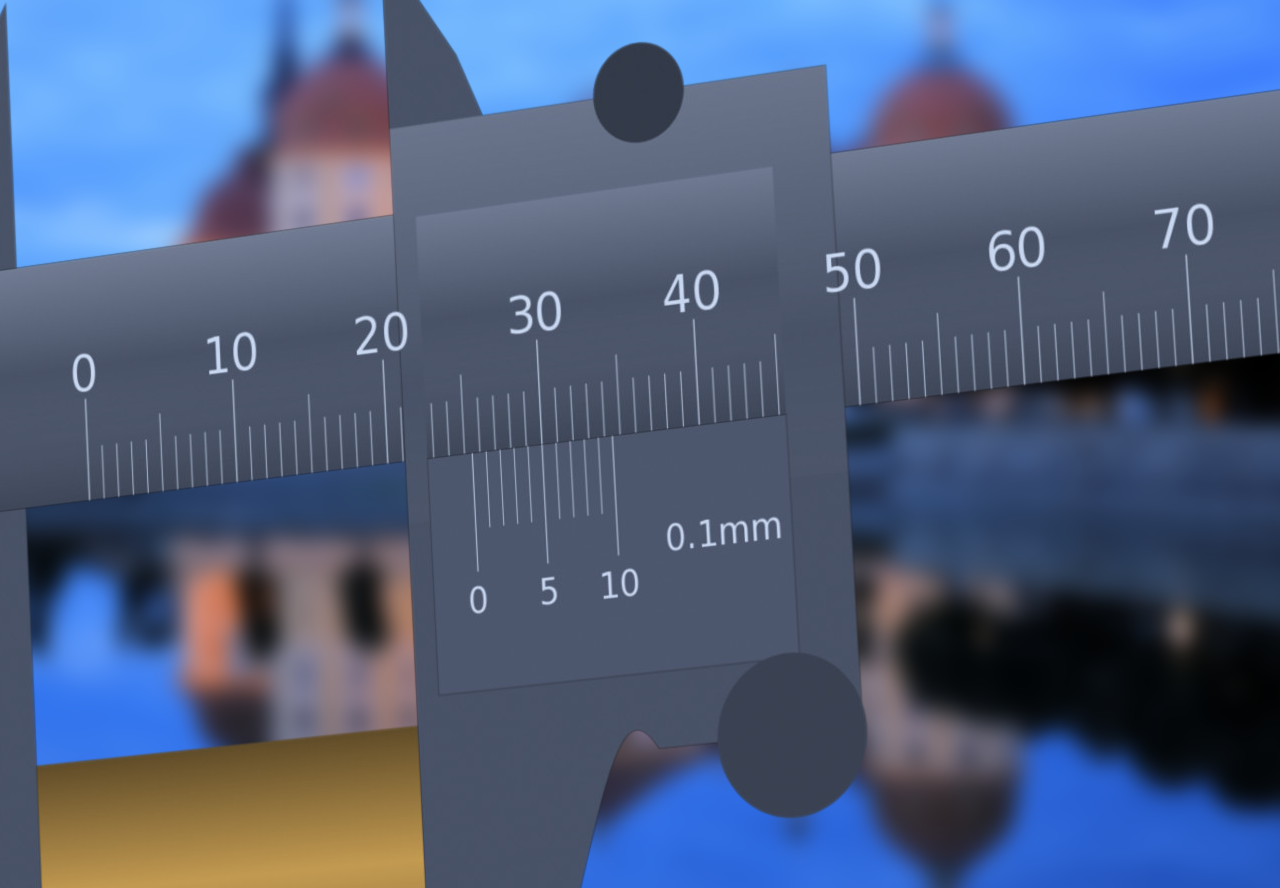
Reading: 25.5 mm
